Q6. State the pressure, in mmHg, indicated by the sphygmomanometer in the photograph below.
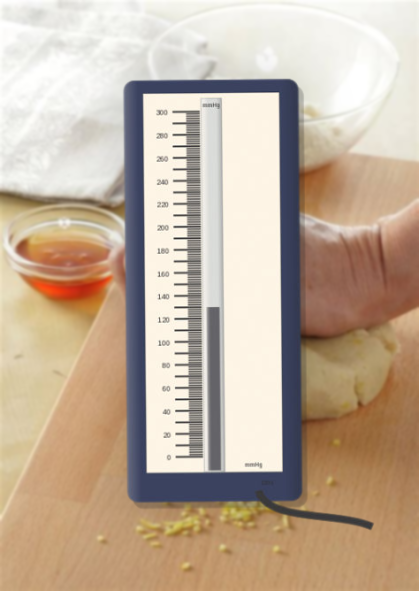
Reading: 130 mmHg
